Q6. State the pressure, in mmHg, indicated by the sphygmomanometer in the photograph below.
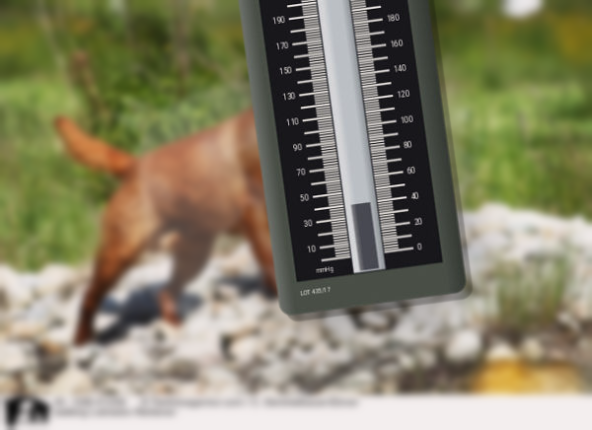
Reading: 40 mmHg
